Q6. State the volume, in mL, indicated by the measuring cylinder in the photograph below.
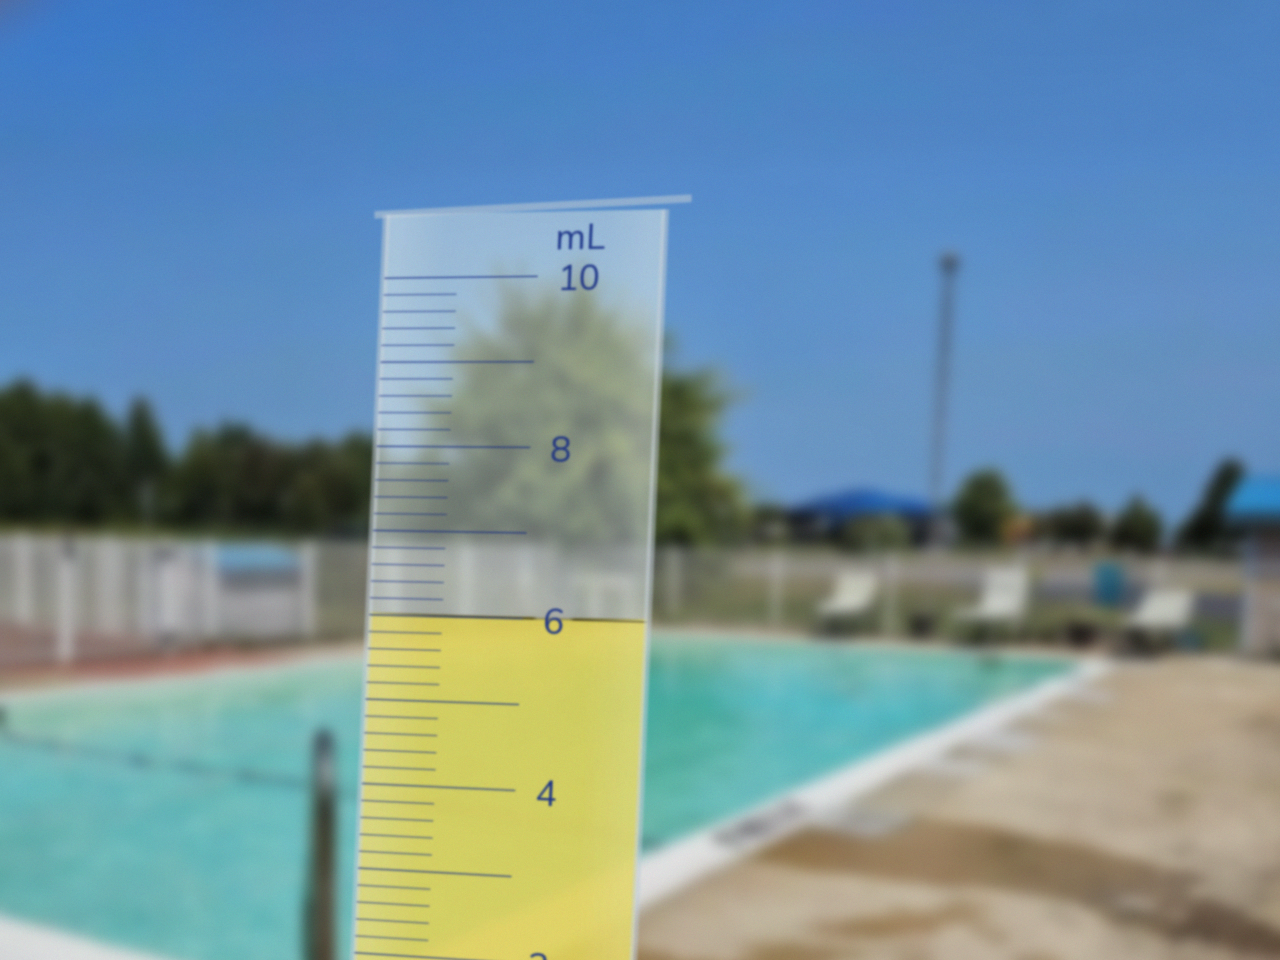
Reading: 6 mL
